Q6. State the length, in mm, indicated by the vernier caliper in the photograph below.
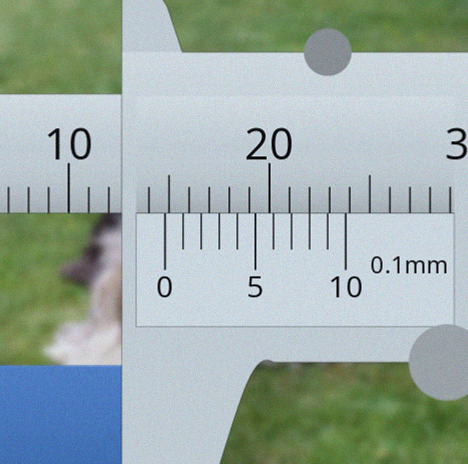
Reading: 14.8 mm
